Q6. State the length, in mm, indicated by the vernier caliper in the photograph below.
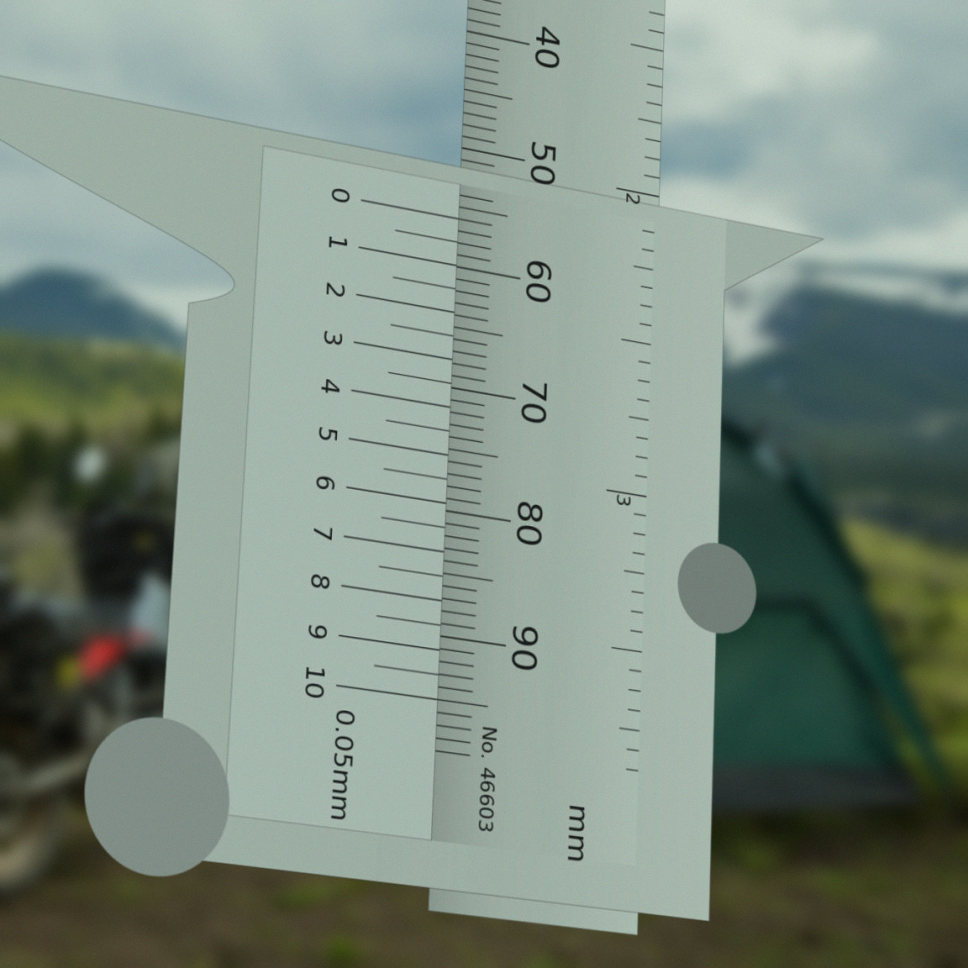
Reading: 56.0 mm
